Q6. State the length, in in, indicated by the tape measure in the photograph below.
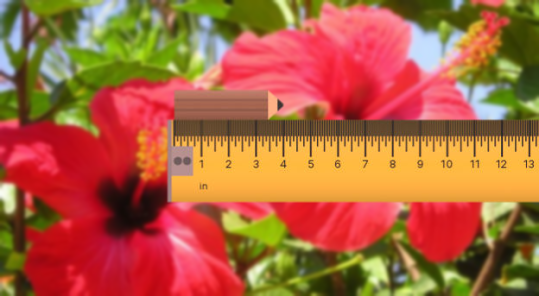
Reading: 4 in
